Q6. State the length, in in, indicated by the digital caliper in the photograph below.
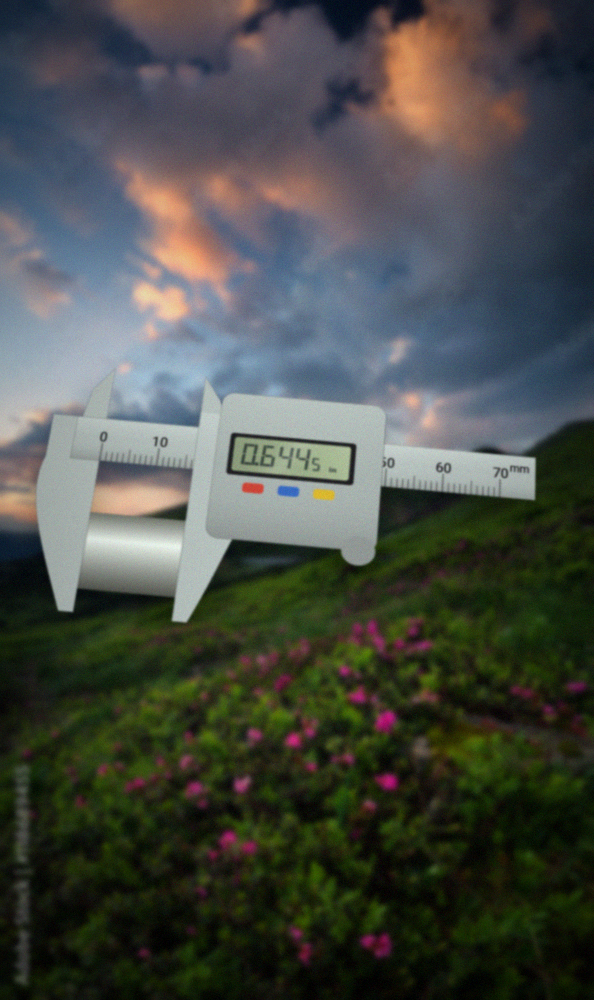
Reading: 0.6445 in
